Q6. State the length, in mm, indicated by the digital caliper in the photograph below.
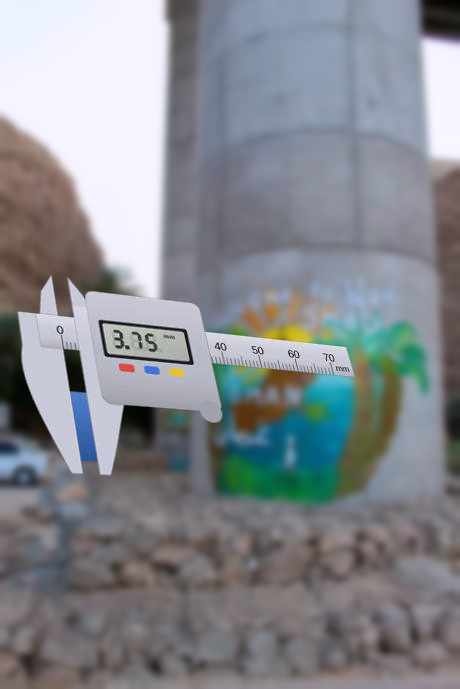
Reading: 3.75 mm
